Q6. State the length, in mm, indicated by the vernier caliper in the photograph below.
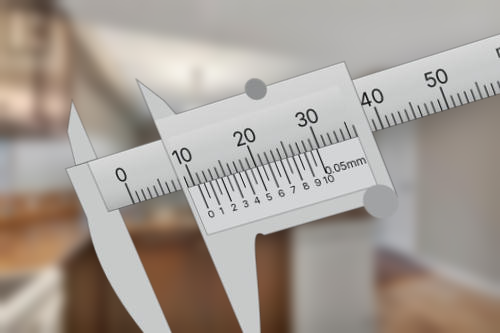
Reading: 10.6 mm
